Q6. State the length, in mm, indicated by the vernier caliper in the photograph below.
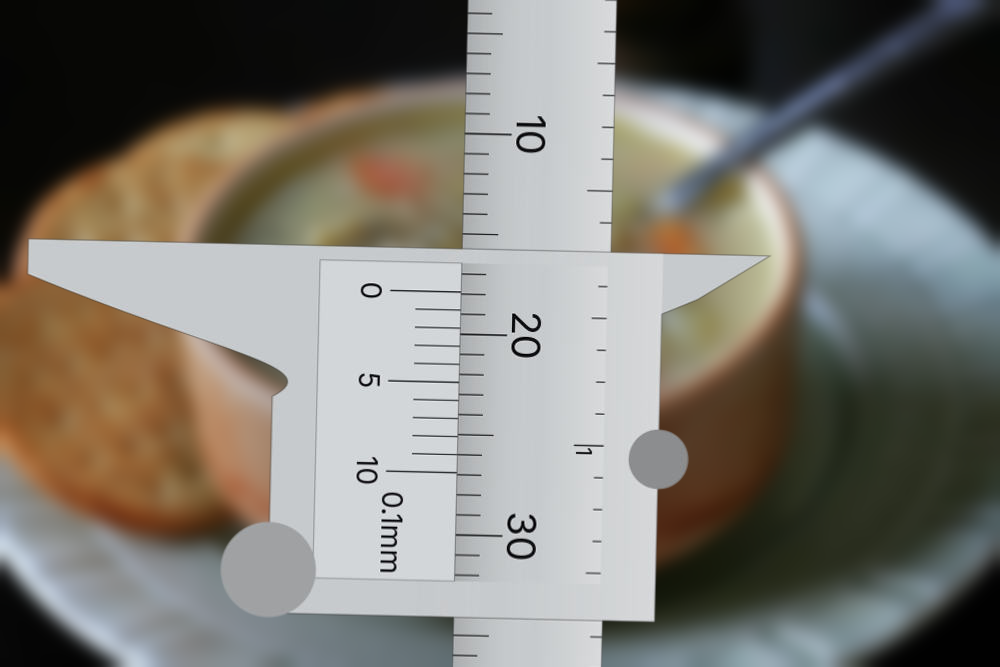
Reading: 17.9 mm
